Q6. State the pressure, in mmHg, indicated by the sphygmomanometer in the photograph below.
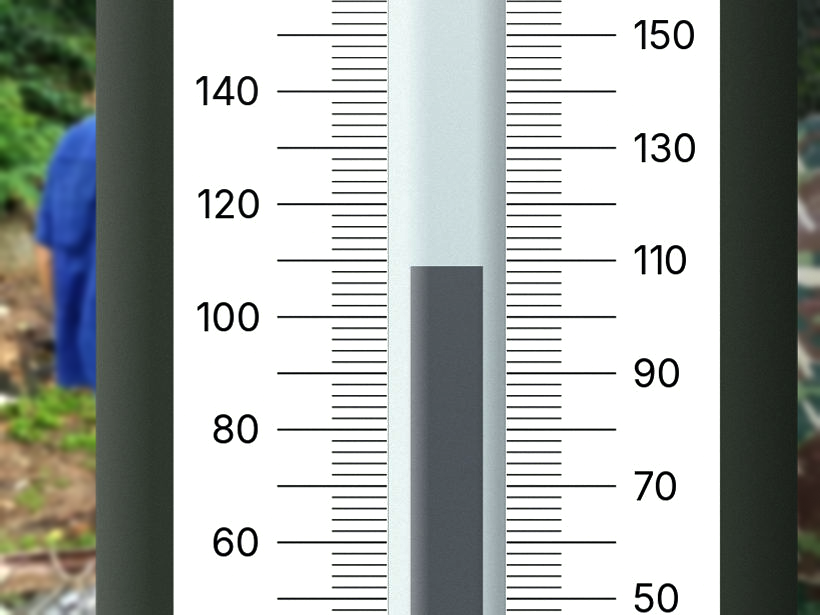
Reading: 109 mmHg
